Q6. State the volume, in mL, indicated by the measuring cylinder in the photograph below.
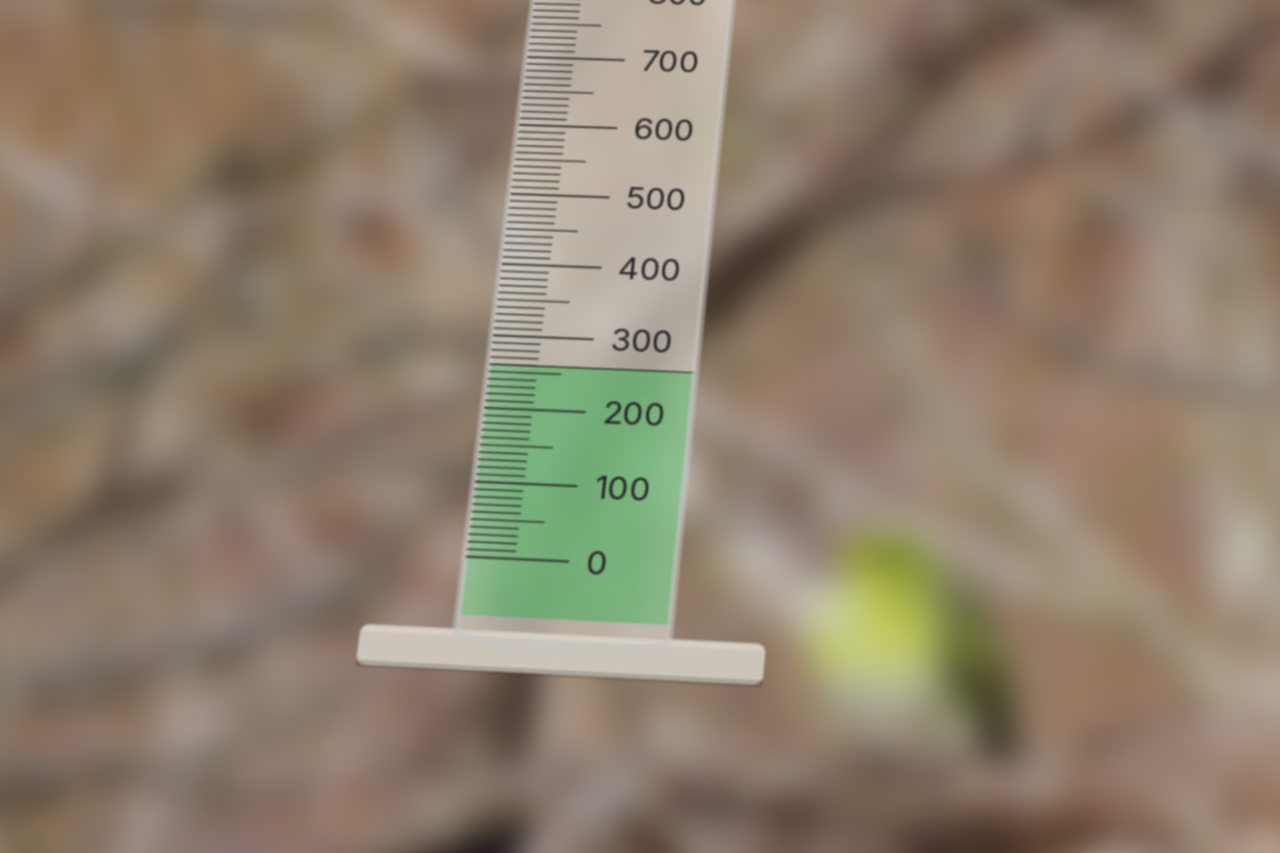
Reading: 260 mL
